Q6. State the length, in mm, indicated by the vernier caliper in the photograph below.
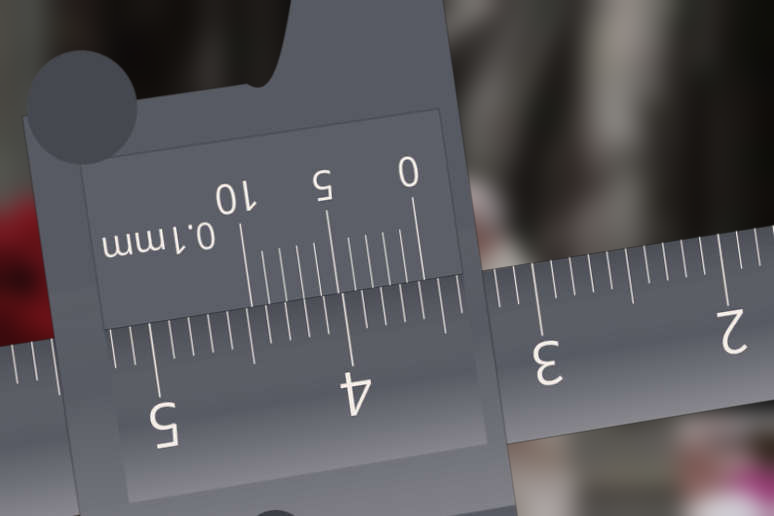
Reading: 35.7 mm
